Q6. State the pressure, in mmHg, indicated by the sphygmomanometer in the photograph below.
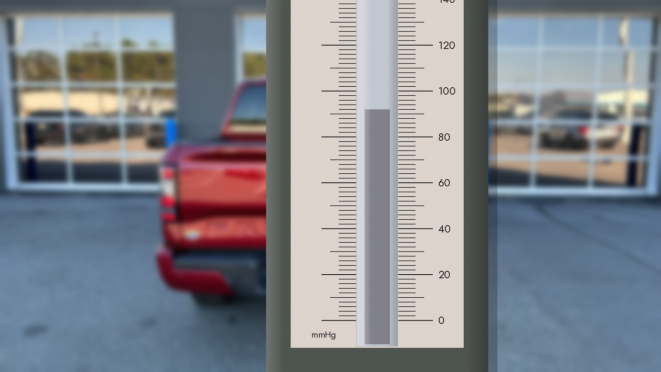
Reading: 92 mmHg
